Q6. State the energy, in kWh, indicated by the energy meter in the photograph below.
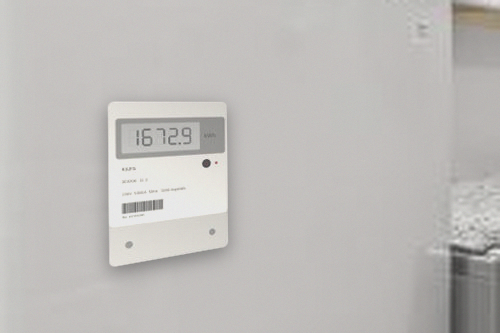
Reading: 1672.9 kWh
